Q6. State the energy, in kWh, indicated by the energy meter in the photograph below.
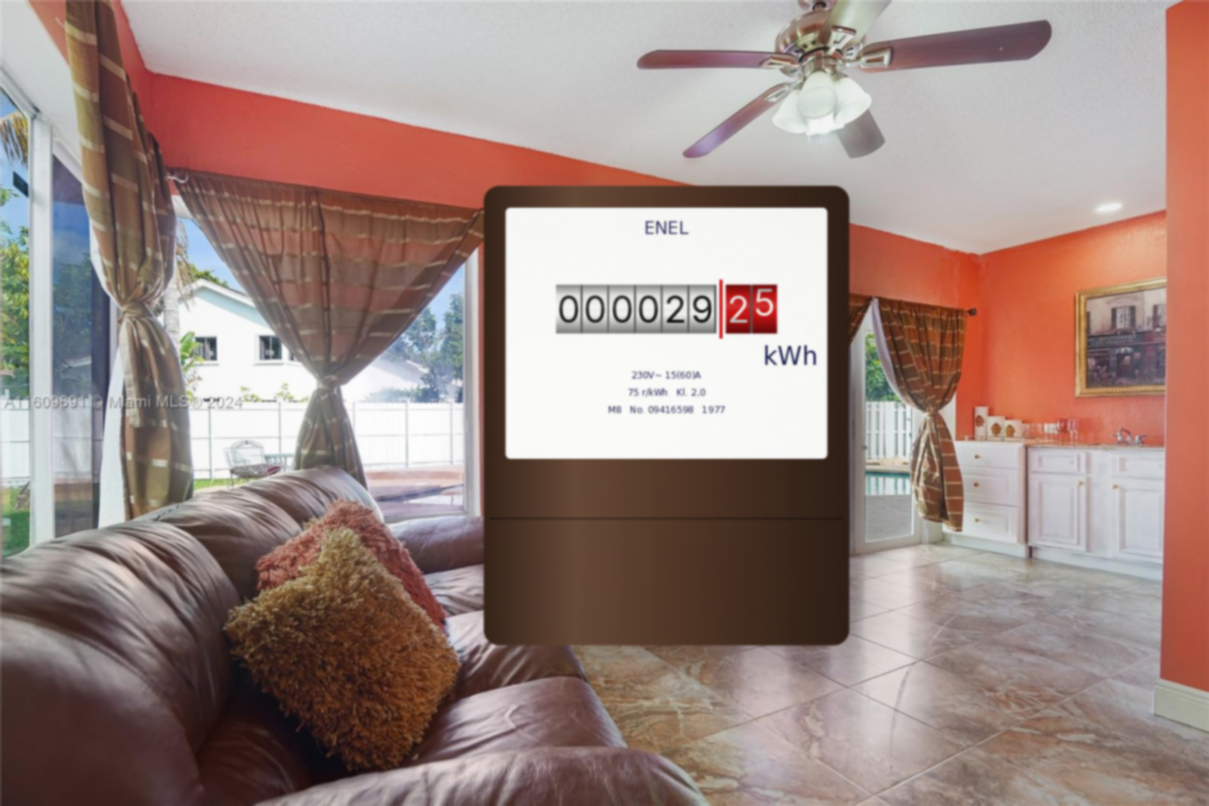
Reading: 29.25 kWh
